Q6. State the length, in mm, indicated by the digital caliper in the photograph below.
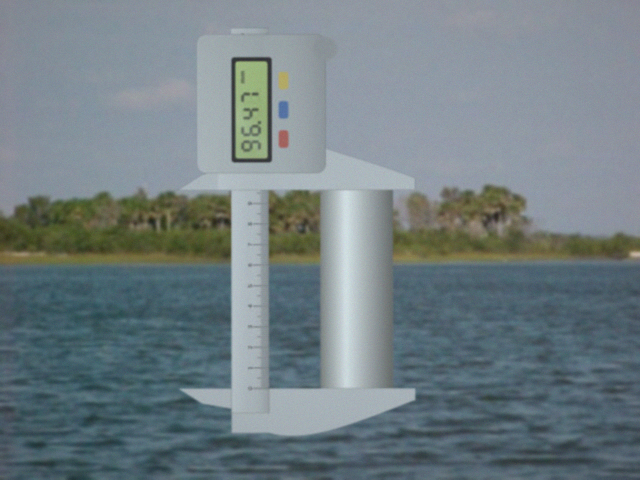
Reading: 96.47 mm
